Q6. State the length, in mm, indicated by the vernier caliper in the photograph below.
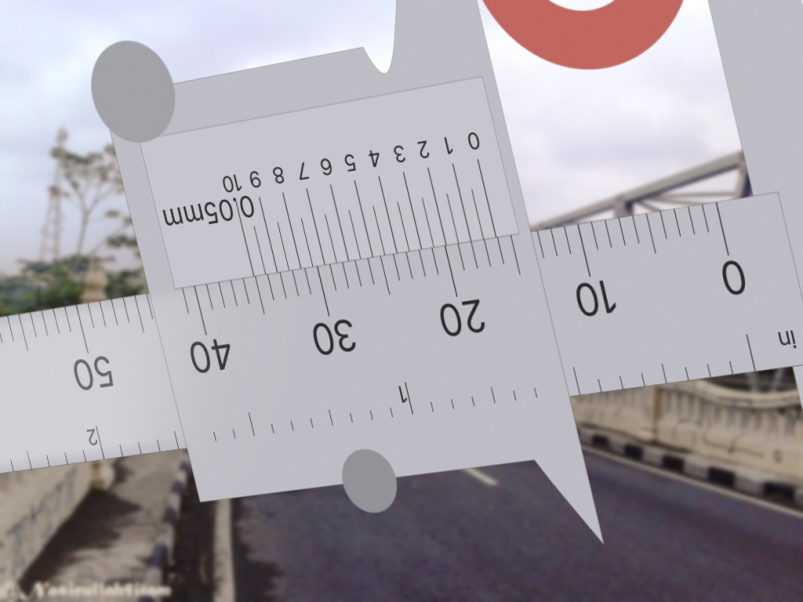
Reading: 16.1 mm
